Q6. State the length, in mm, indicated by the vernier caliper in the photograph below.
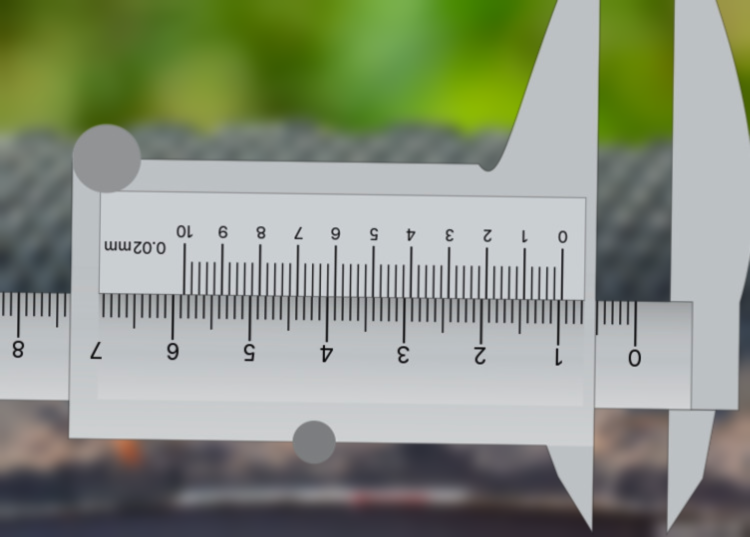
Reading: 9.6 mm
